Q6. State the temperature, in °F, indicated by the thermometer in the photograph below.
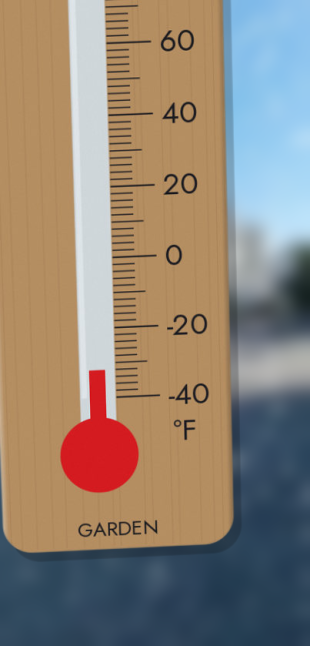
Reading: -32 °F
